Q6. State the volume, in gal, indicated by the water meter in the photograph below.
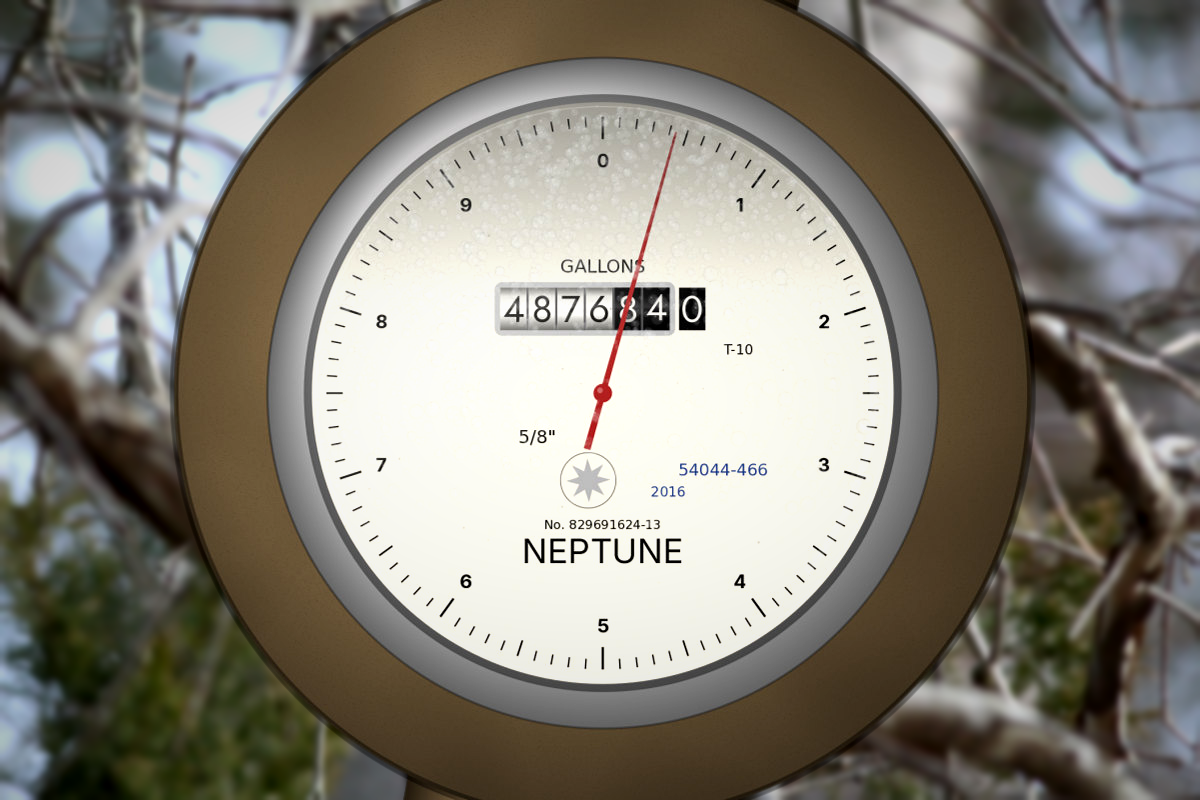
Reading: 4876840.4 gal
